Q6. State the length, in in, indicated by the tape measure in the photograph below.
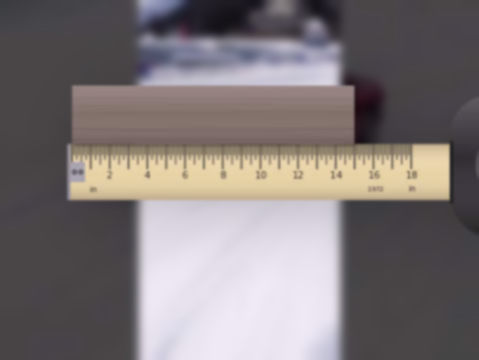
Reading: 15 in
